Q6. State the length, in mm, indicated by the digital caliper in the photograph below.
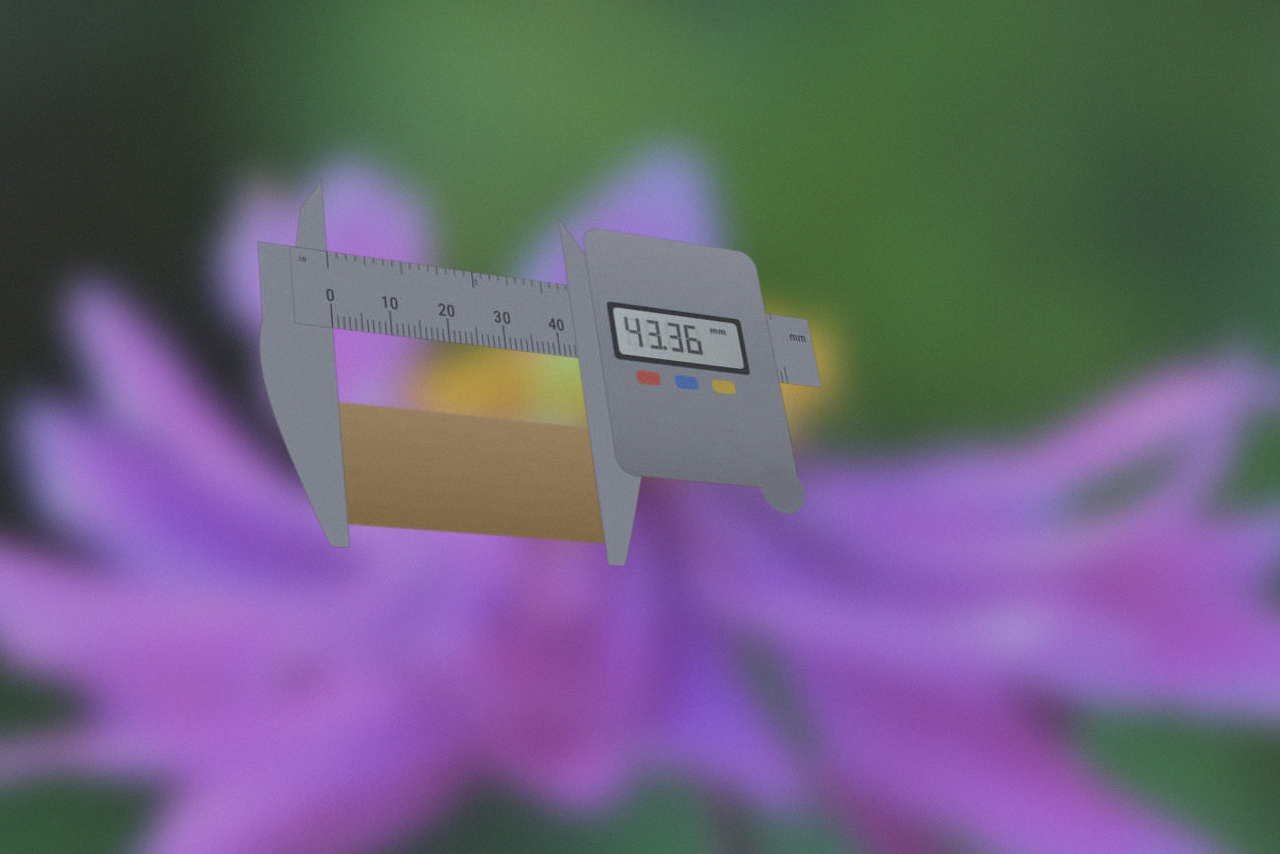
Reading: 43.36 mm
